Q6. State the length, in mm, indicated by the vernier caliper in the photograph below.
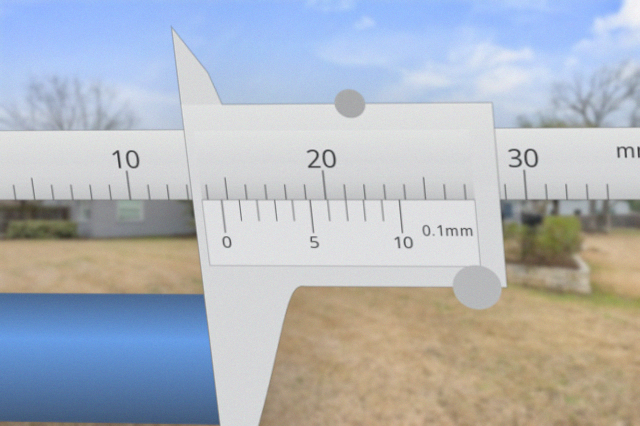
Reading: 14.7 mm
